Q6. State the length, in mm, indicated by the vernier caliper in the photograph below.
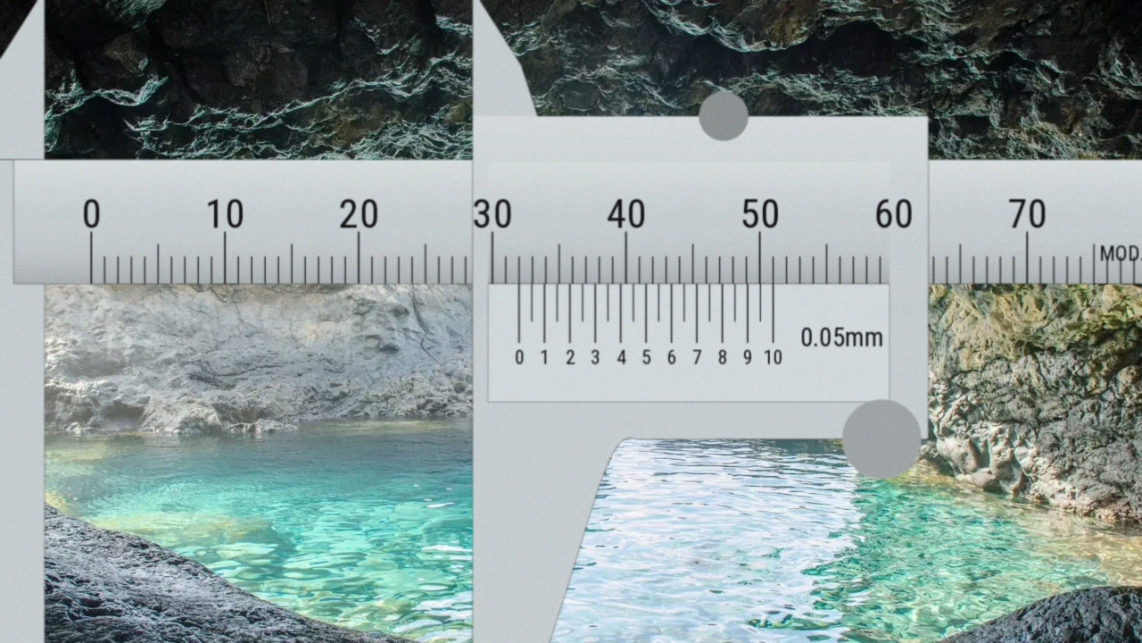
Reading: 32.0 mm
